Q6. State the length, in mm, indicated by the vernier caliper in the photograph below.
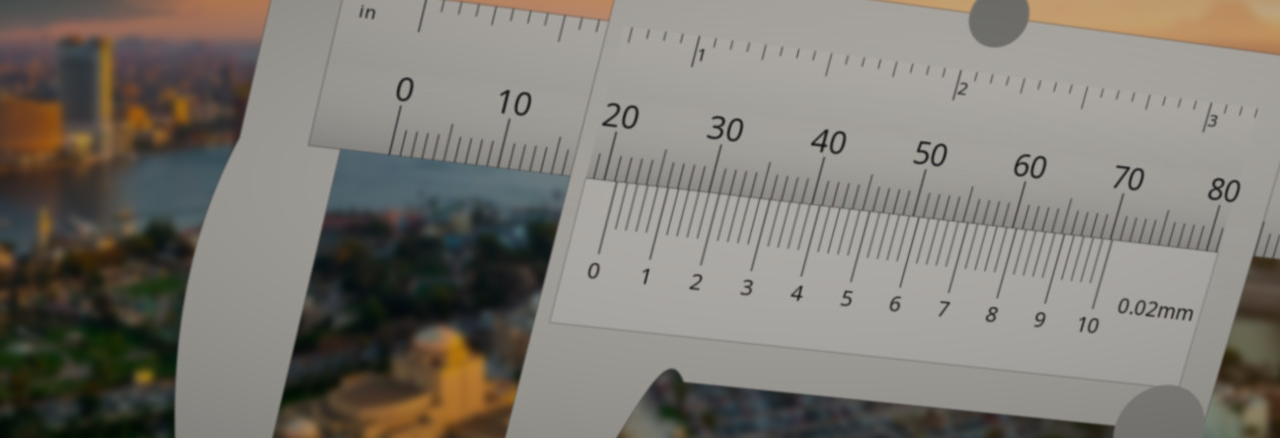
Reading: 21.2 mm
